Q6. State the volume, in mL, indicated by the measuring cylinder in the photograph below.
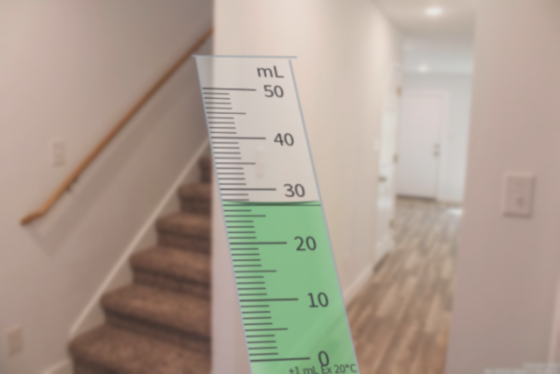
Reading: 27 mL
